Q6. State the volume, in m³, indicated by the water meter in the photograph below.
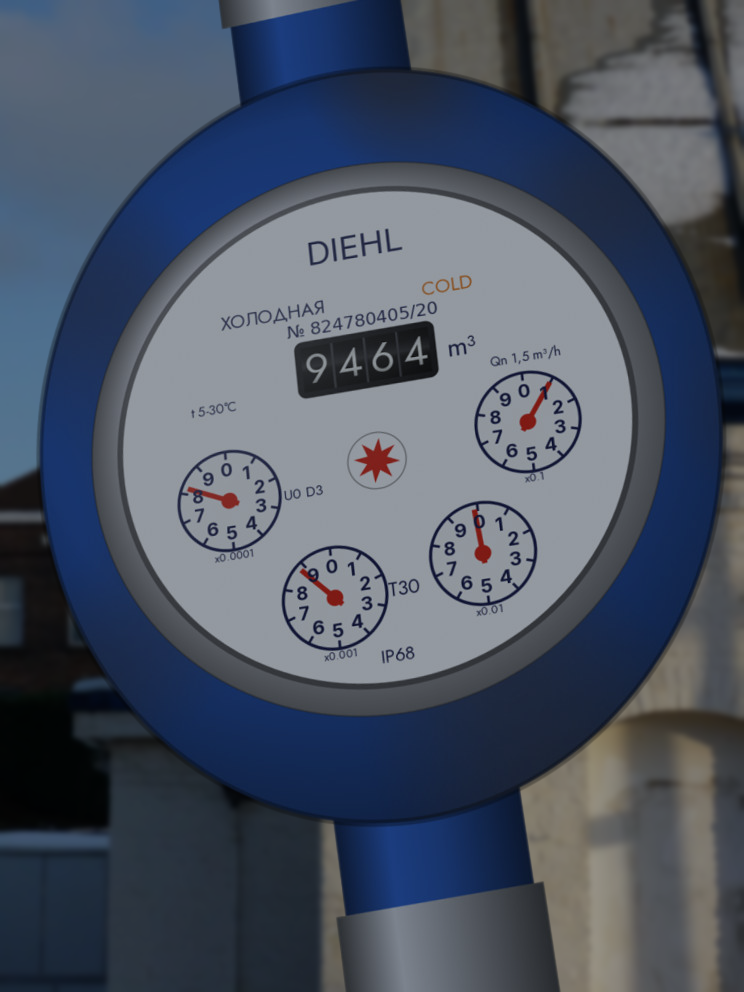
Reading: 9464.0988 m³
